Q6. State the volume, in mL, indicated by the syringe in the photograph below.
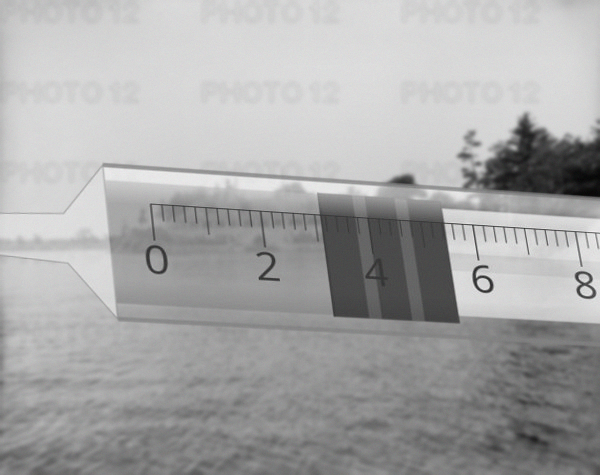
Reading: 3.1 mL
